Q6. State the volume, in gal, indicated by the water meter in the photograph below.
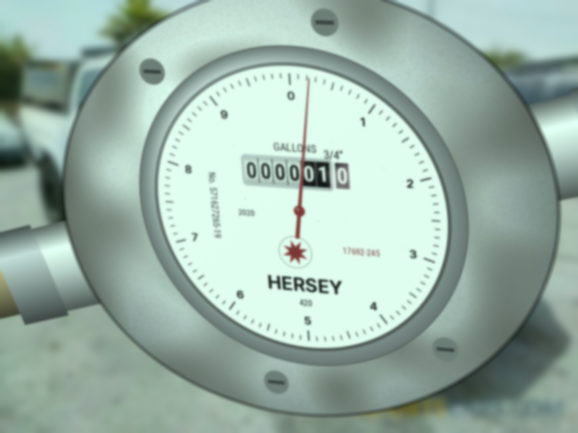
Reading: 10.2 gal
